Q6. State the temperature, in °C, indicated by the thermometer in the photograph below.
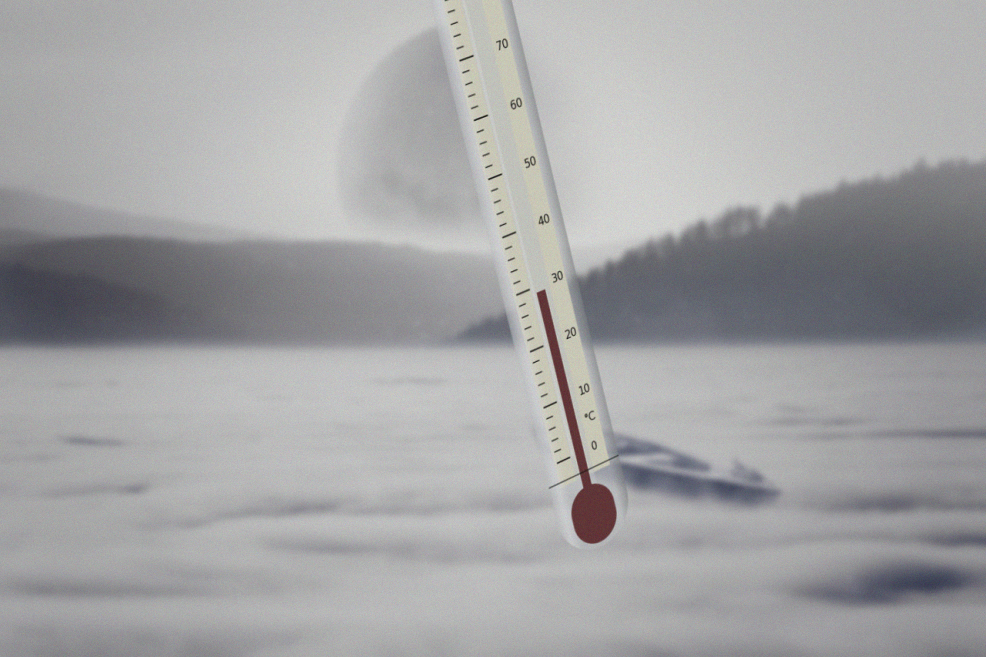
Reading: 29 °C
